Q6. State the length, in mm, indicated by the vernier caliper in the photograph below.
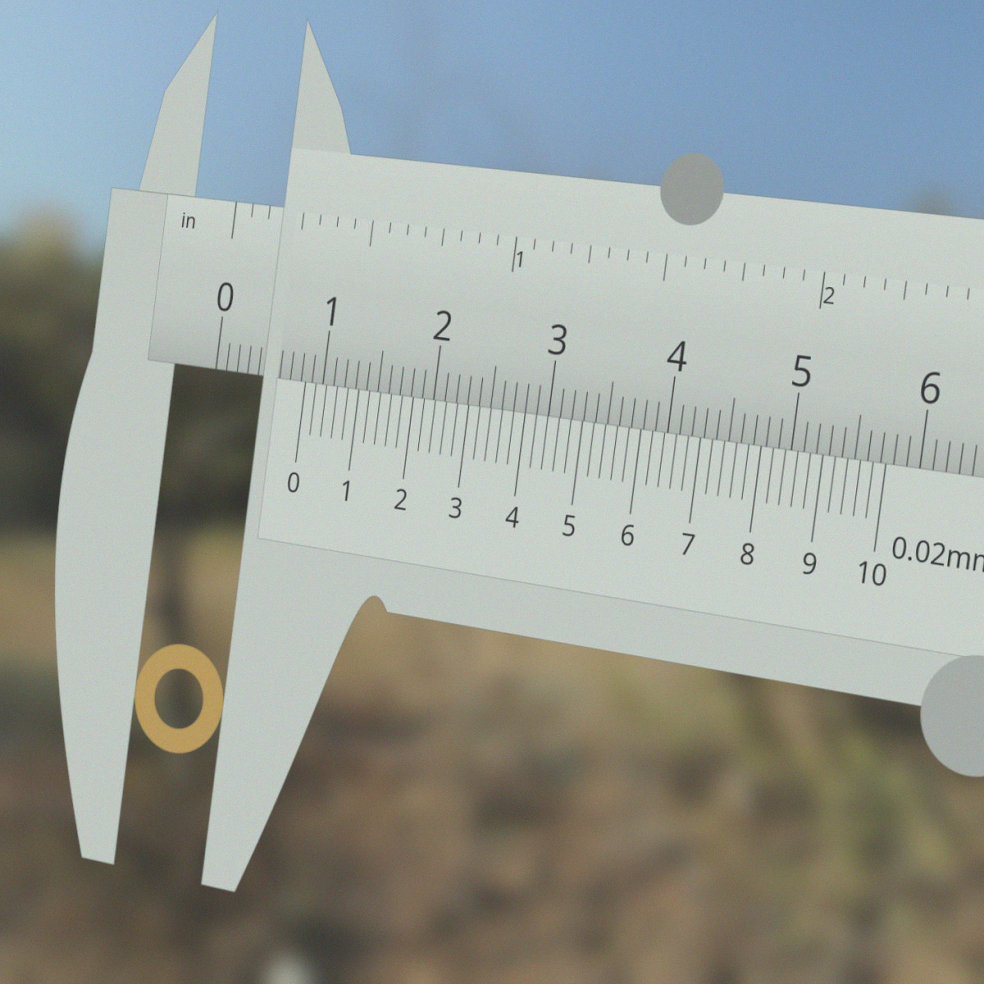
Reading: 8.4 mm
